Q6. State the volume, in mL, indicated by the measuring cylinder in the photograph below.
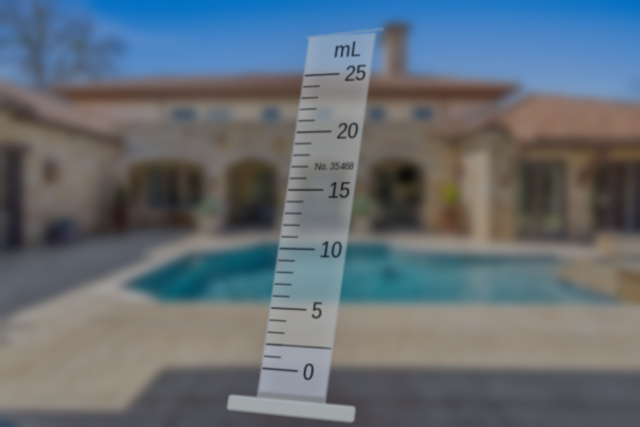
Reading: 2 mL
